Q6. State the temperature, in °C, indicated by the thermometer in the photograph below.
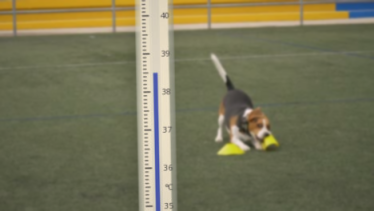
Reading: 38.5 °C
